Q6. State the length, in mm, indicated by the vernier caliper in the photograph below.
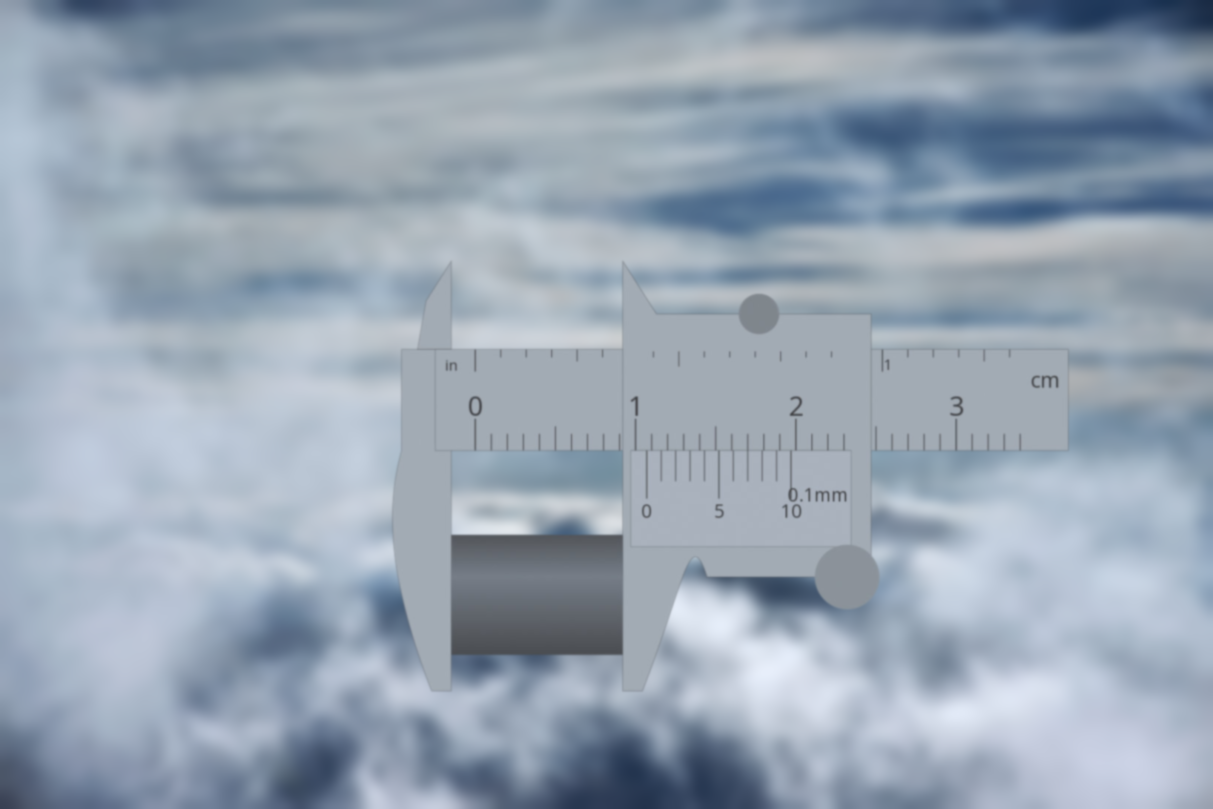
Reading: 10.7 mm
